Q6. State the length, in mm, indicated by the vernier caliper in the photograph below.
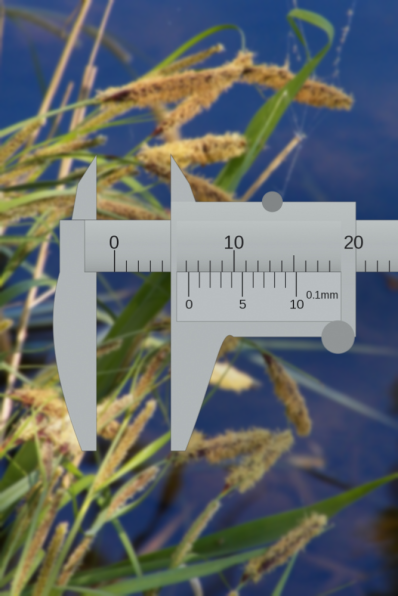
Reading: 6.2 mm
